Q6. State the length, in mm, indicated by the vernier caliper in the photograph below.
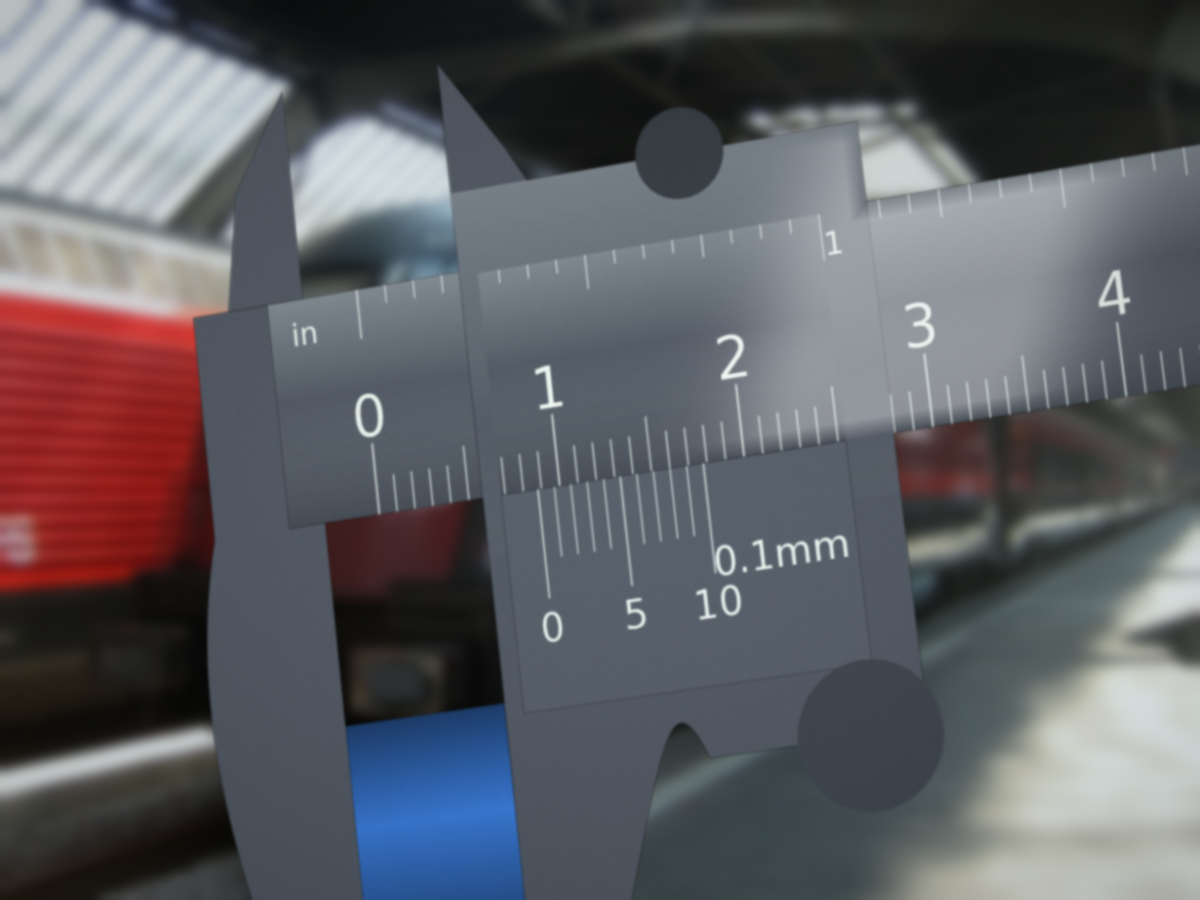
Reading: 8.8 mm
